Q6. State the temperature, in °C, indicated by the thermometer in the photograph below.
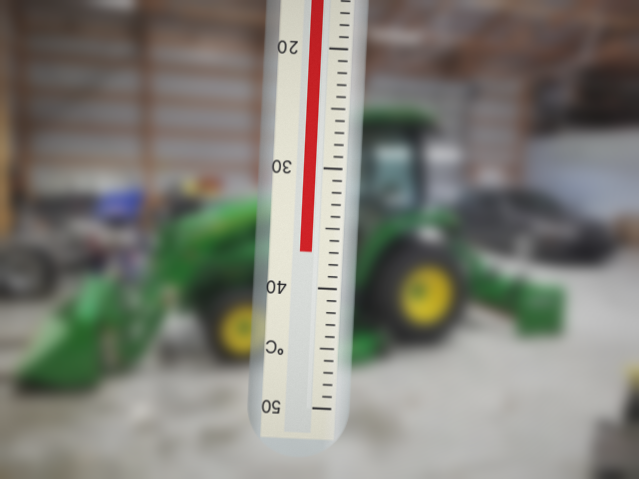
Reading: 37 °C
